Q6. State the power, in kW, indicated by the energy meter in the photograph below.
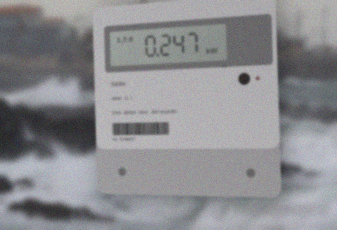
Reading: 0.247 kW
